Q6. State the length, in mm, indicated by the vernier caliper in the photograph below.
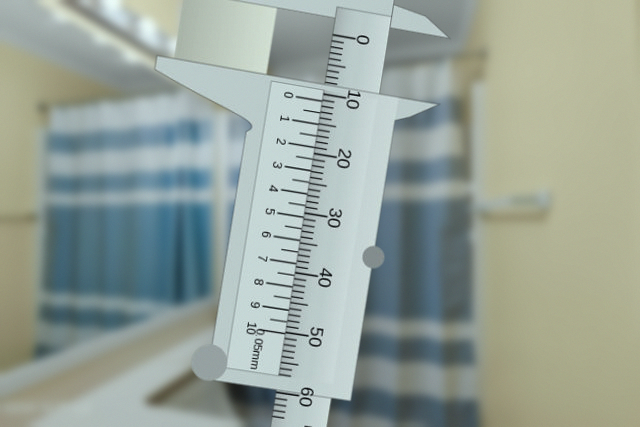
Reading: 11.2 mm
